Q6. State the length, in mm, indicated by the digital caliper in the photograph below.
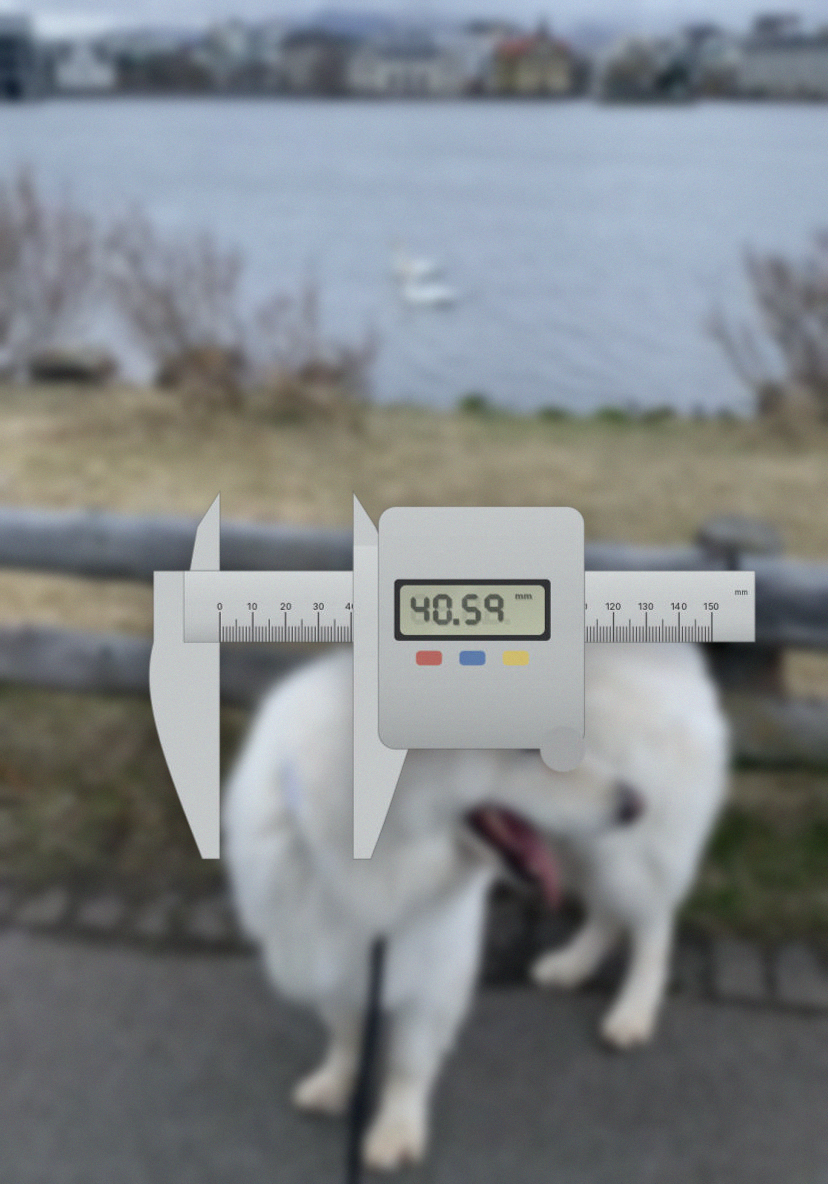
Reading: 40.59 mm
